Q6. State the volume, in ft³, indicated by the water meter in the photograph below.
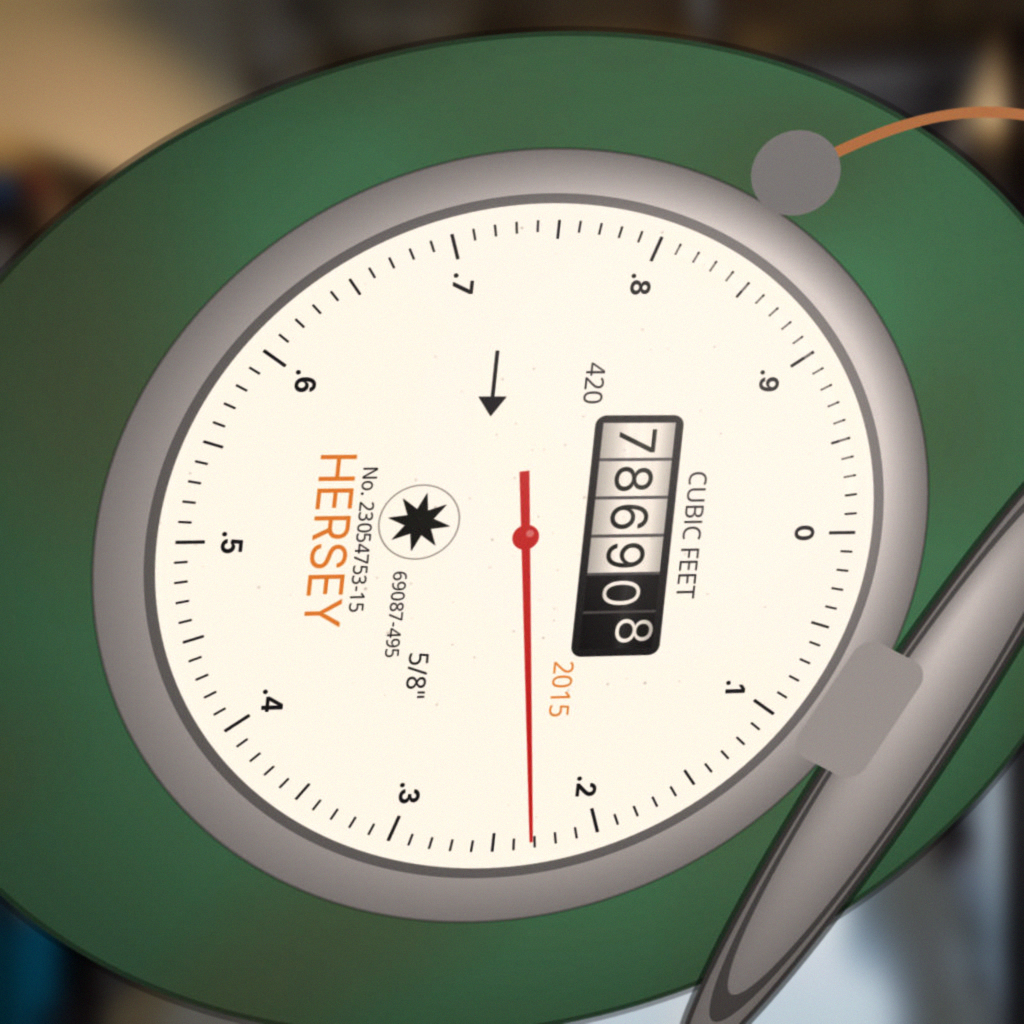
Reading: 786908.23 ft³
